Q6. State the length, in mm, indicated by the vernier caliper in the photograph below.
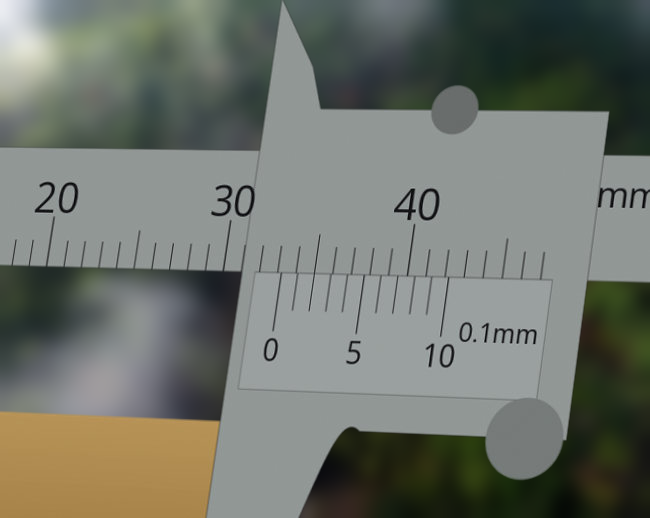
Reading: 33.2 mm
